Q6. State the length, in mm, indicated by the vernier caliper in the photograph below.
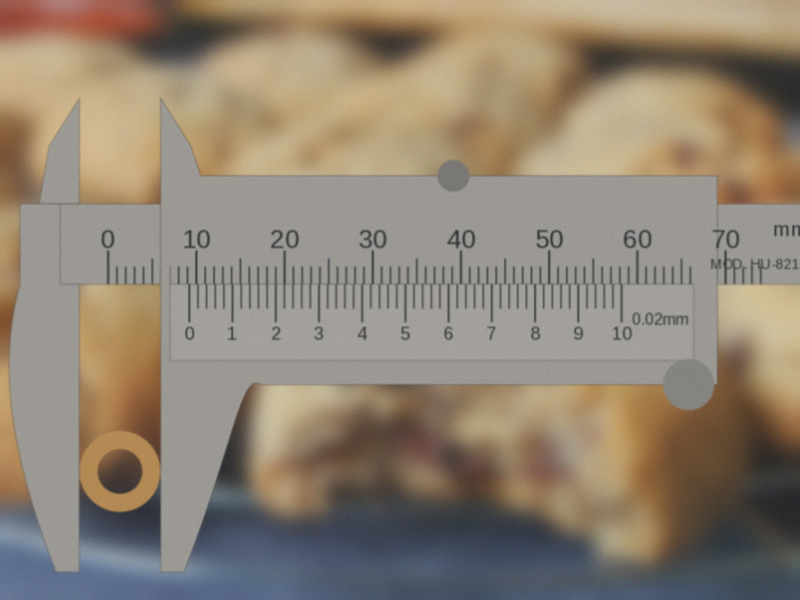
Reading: 9.2 mm
